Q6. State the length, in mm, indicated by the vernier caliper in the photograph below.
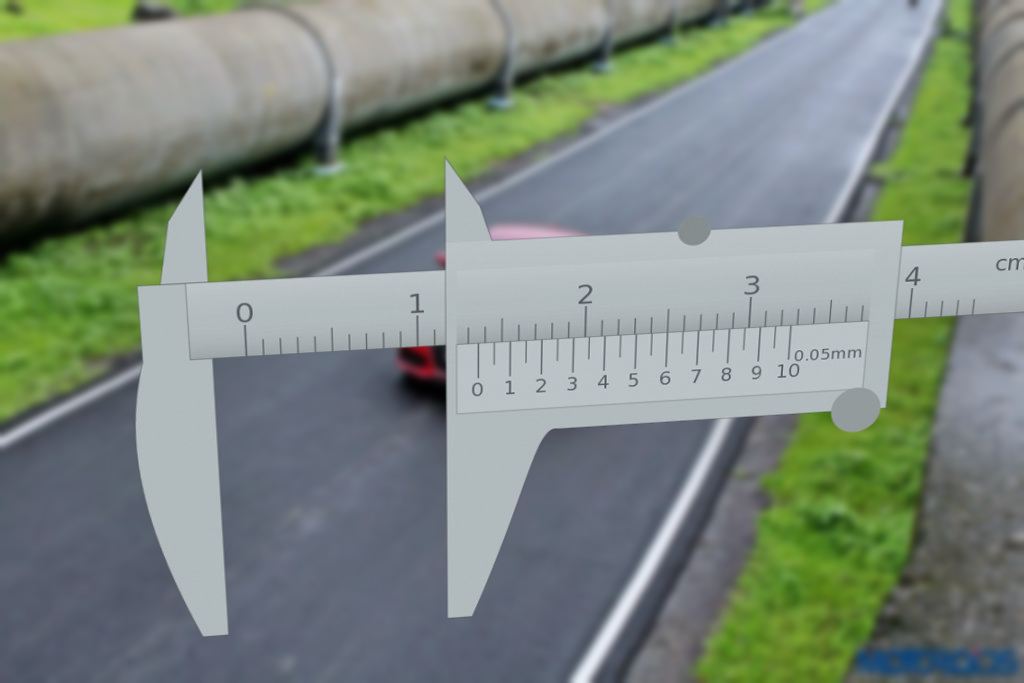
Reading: 13.6 mm
